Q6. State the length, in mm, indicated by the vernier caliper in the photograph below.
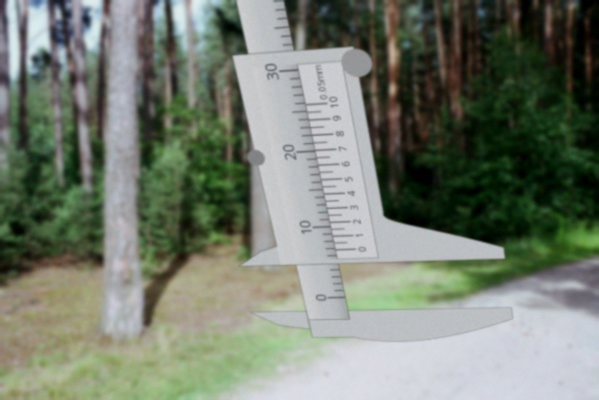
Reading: 6.8 mm
